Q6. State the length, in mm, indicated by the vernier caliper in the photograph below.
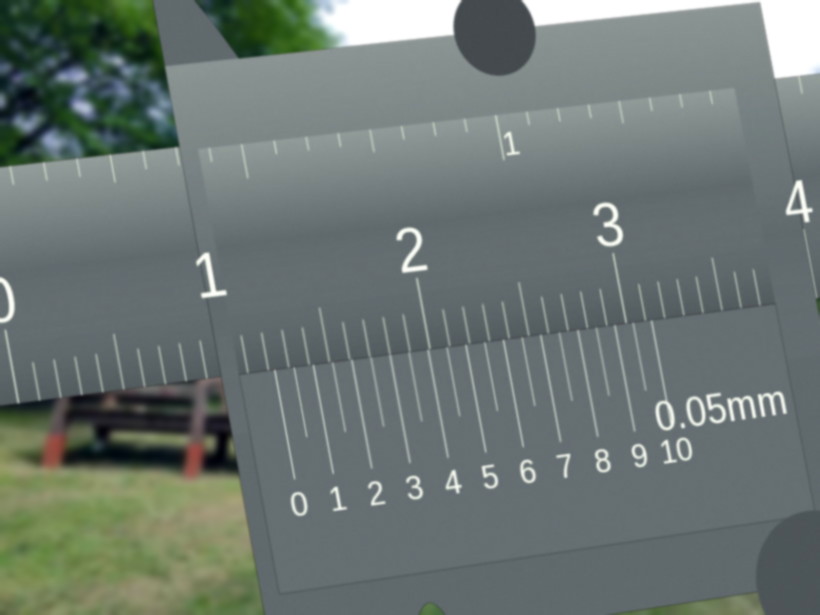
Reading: 12.3 mm
